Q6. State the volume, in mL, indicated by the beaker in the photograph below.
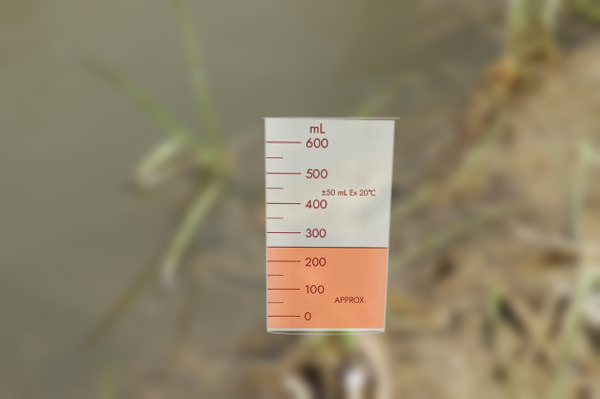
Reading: 250 mL
